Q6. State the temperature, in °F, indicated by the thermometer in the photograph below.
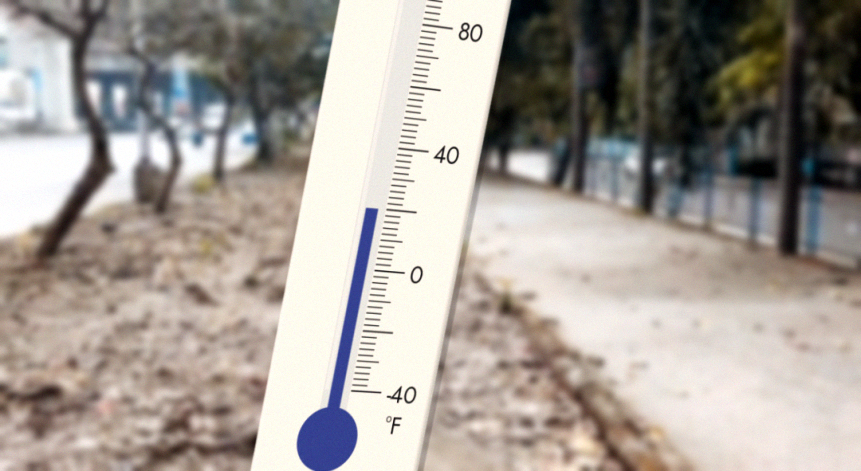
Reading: 20 °F
